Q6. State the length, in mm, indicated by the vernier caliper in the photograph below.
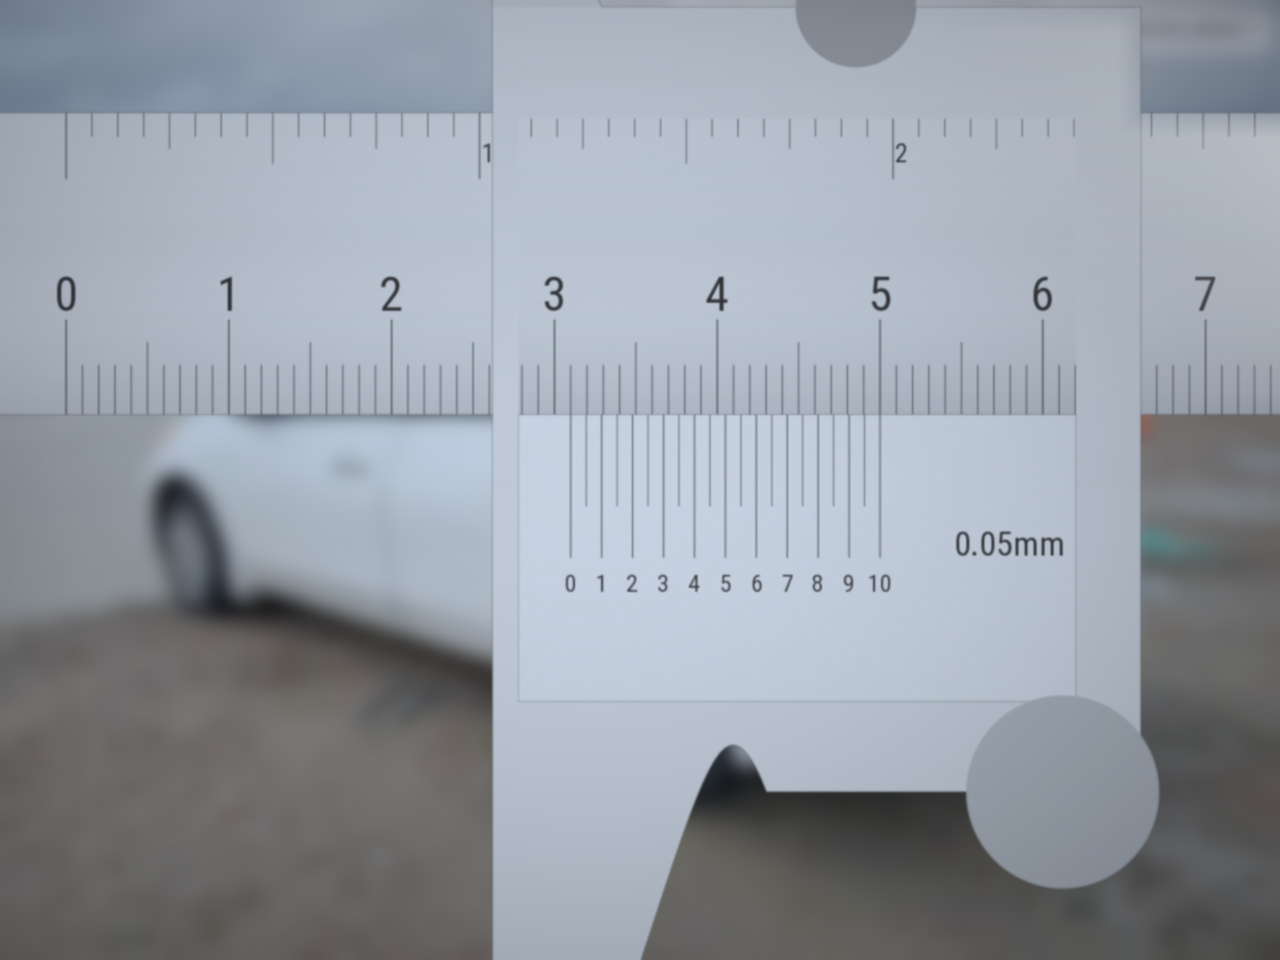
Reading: 31.0 mm
